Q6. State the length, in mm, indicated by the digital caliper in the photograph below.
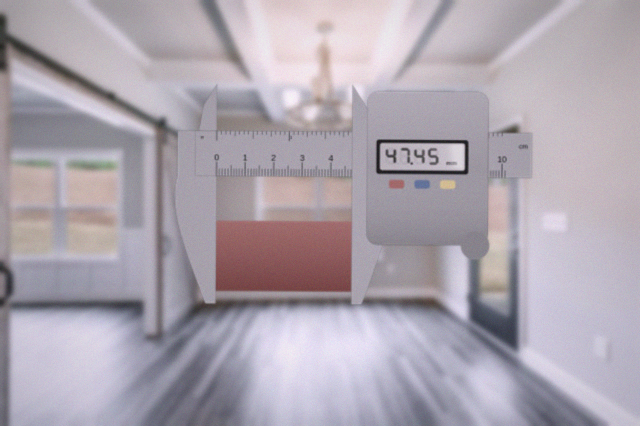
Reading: 47.45 mm
